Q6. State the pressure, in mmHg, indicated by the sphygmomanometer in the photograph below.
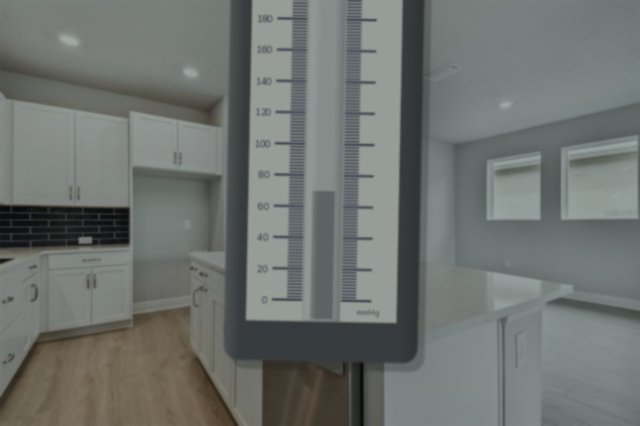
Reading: 70 mmHg
